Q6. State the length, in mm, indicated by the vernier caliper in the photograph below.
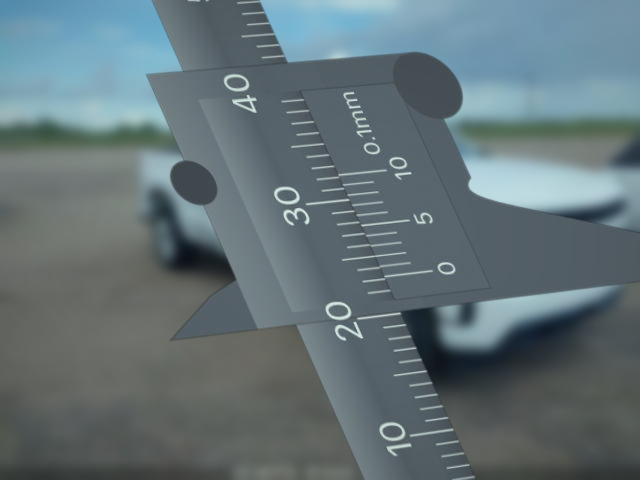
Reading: 23.2 mm
